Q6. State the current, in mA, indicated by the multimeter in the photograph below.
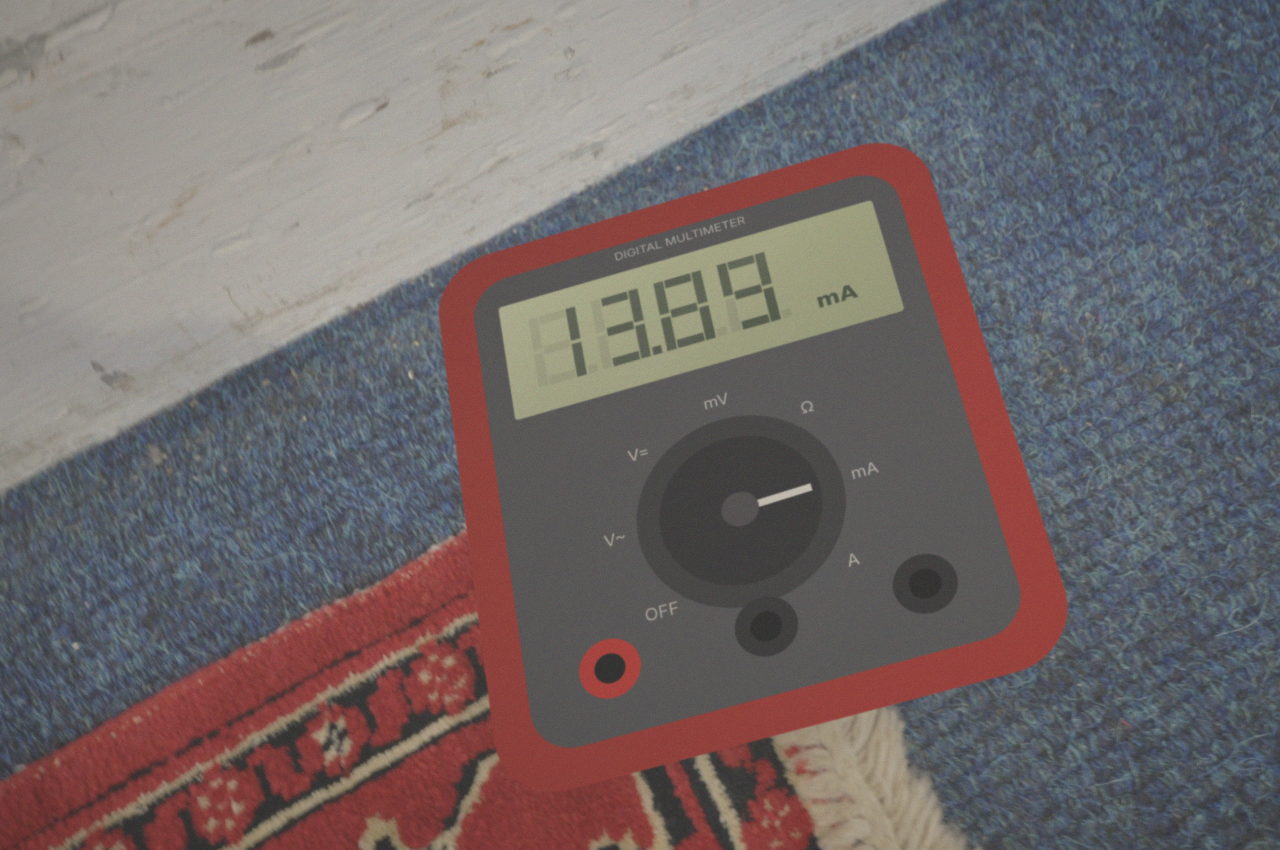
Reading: 13.89 mA
